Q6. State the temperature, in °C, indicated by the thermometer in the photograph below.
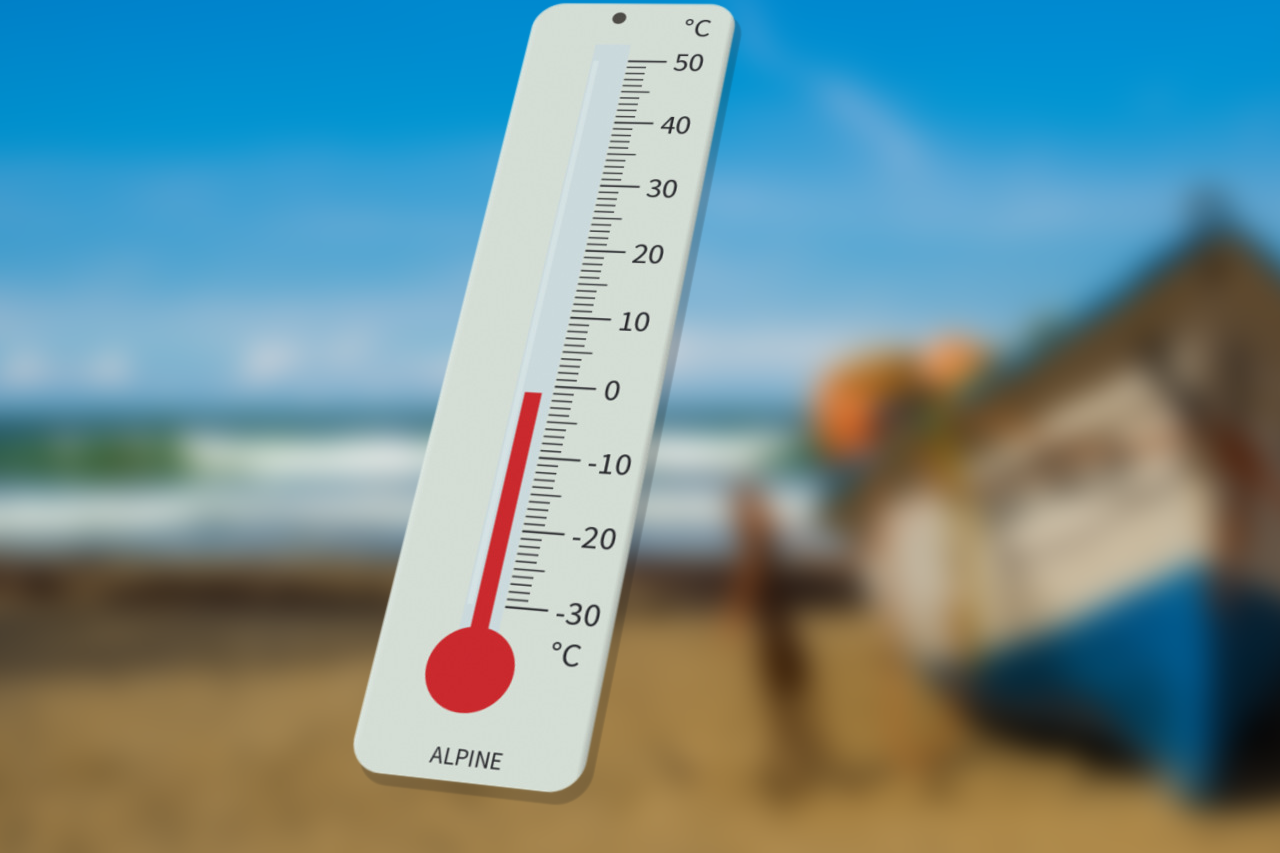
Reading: -1 °C
